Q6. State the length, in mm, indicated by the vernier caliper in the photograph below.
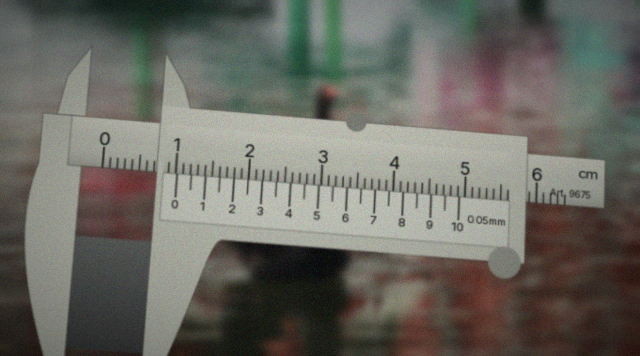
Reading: 10.2 mm
